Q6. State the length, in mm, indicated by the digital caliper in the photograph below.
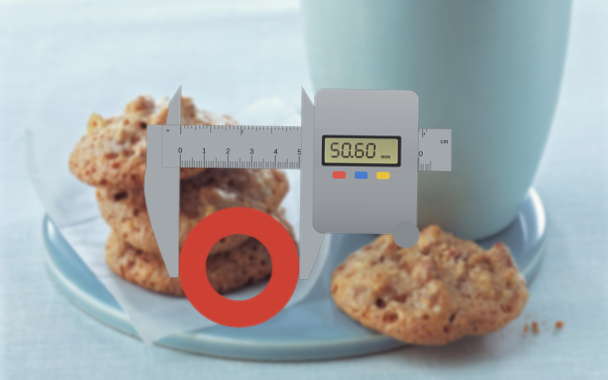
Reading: 50.60 mm
